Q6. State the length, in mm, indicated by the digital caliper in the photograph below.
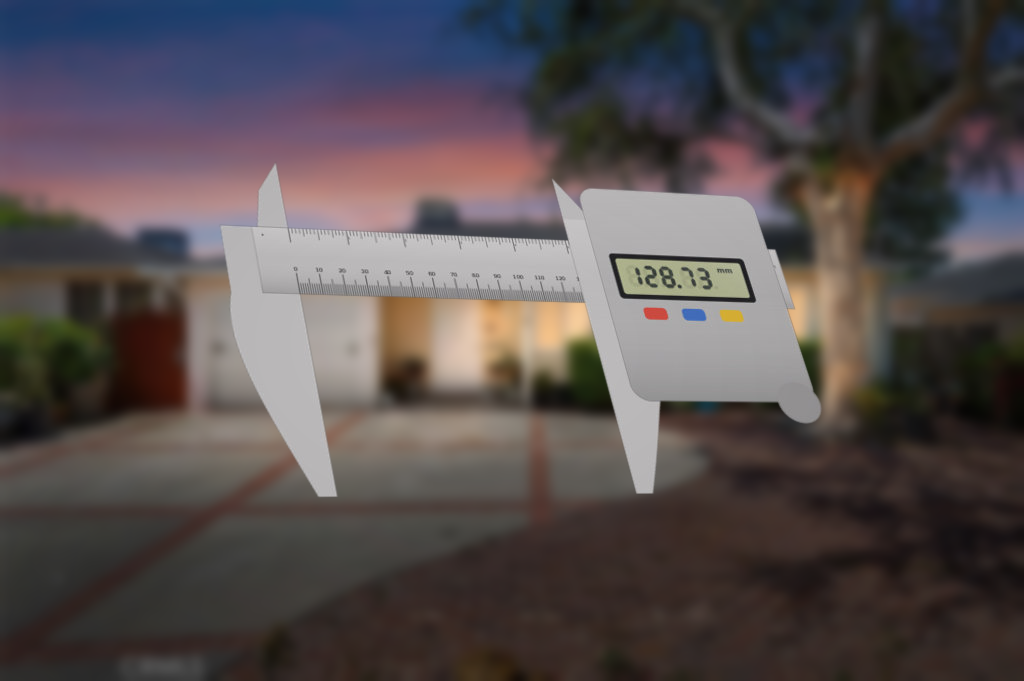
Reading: 128.73 mm
